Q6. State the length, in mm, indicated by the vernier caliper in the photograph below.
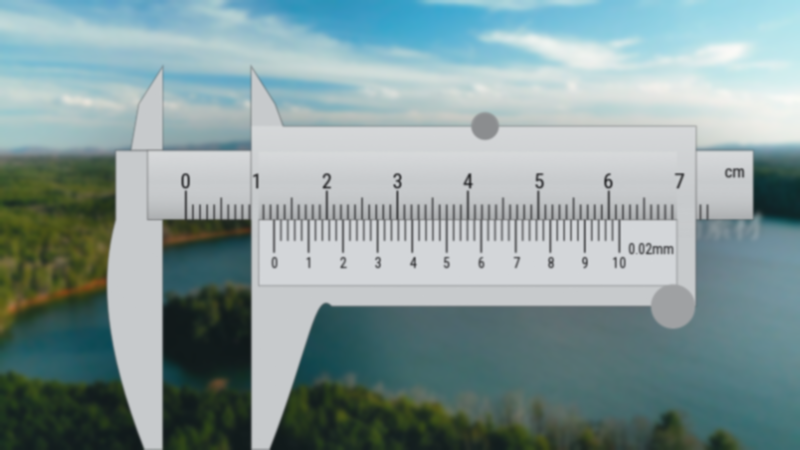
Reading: 12.5 mm
